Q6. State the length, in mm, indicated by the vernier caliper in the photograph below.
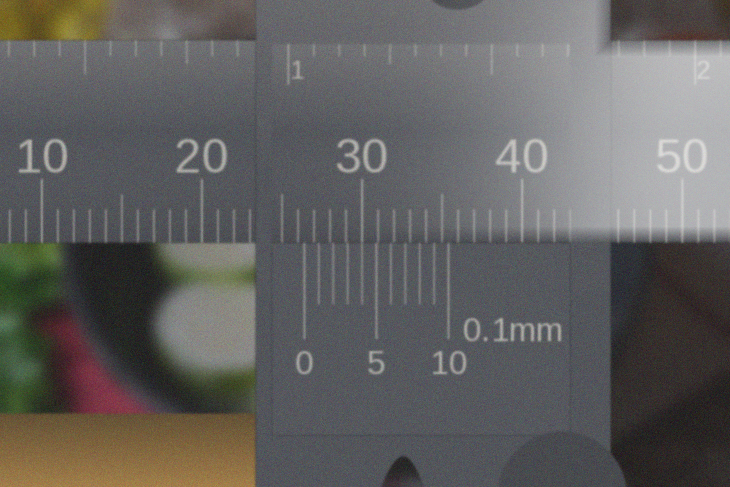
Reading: 26.4 mm
